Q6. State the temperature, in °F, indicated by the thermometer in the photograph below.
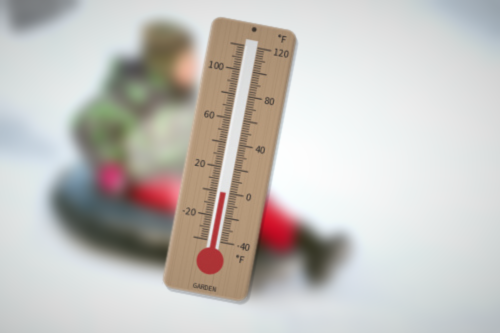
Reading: 0 °F
